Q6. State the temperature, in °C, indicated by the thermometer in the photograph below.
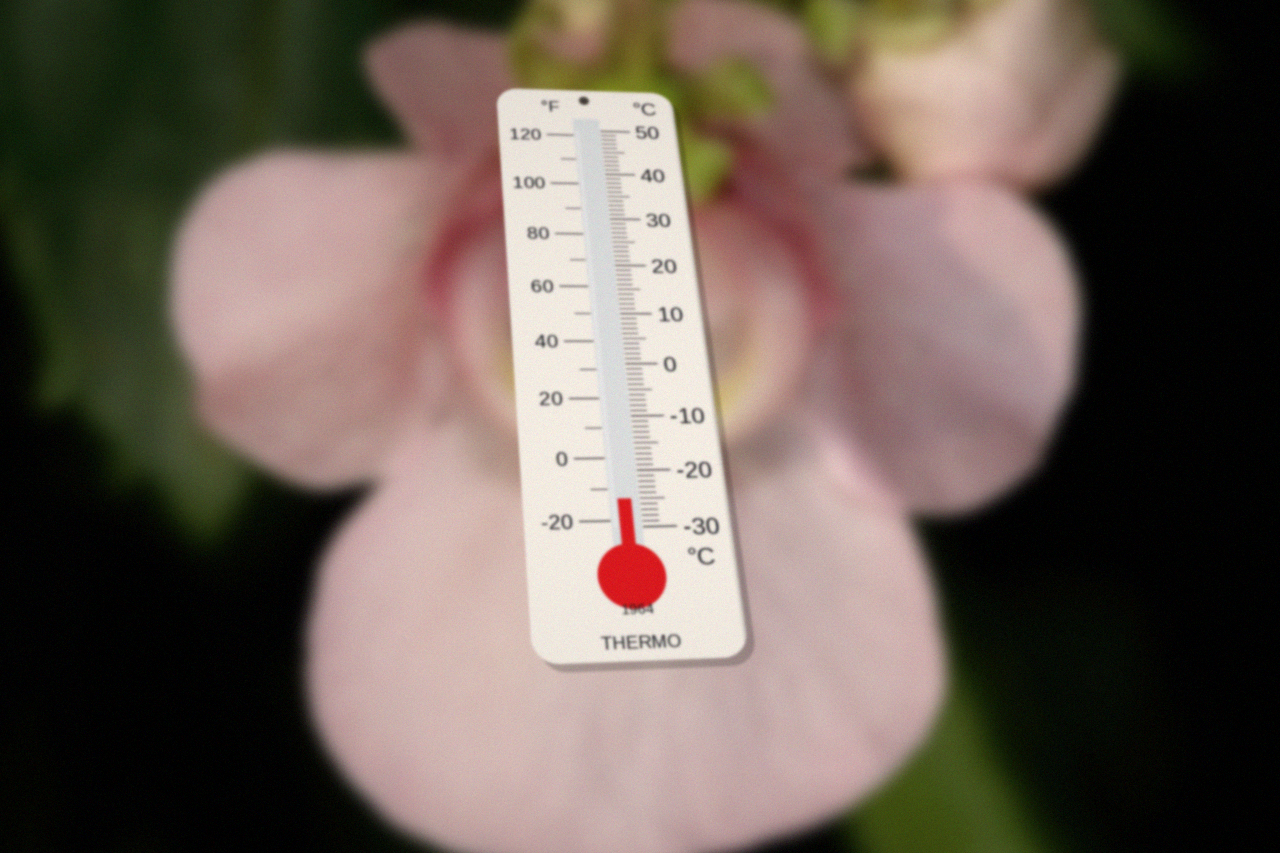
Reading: -25 °C
